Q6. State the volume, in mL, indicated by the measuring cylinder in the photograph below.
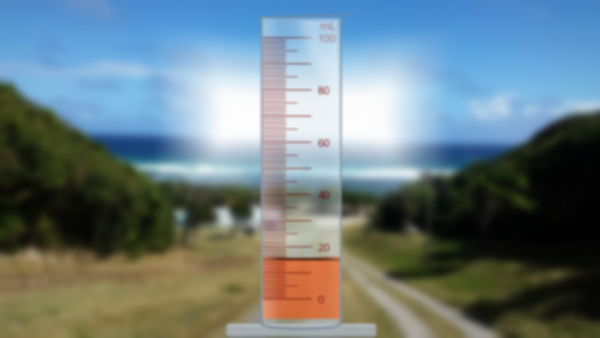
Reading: 15 mL
